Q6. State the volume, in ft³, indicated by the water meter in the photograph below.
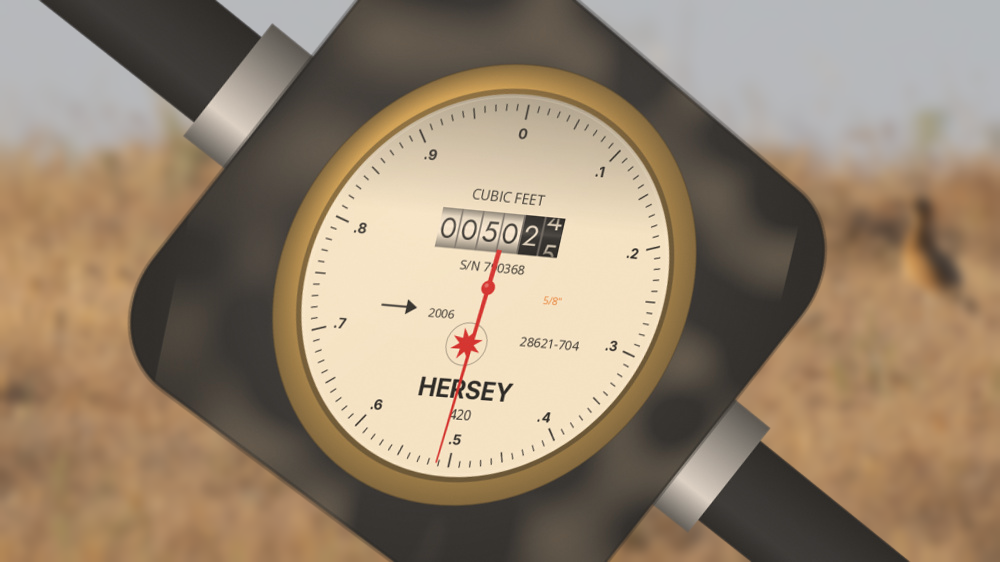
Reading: 5024.51 ft³
